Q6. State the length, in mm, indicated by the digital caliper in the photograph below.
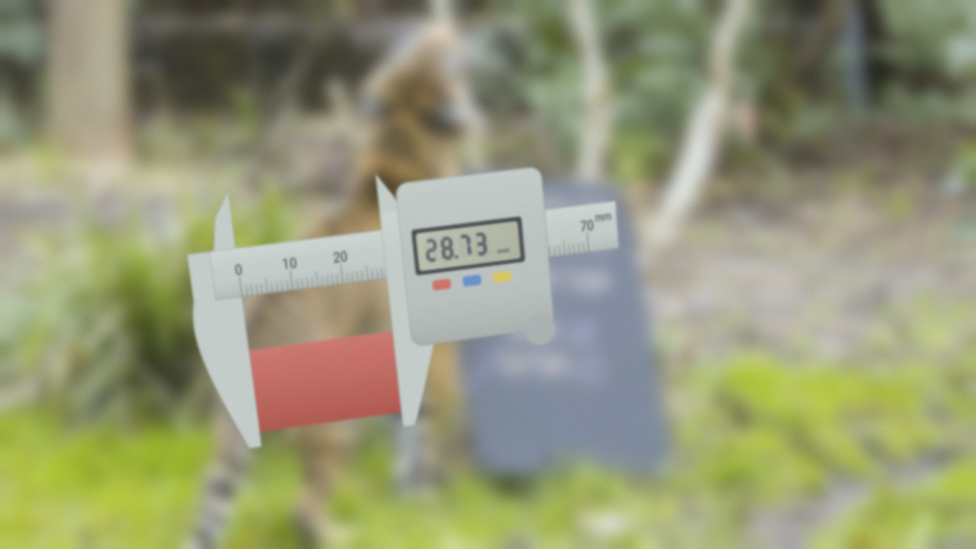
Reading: 28.73 mm
